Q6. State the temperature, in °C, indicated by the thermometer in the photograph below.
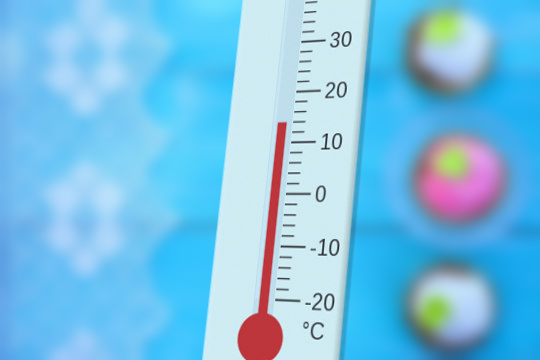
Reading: 14 °C
